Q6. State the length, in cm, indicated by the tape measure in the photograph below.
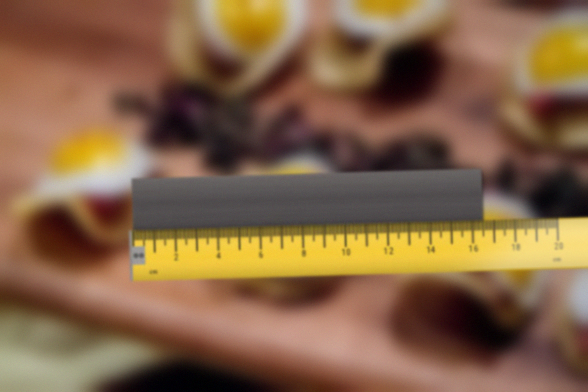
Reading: 16.5 cm
